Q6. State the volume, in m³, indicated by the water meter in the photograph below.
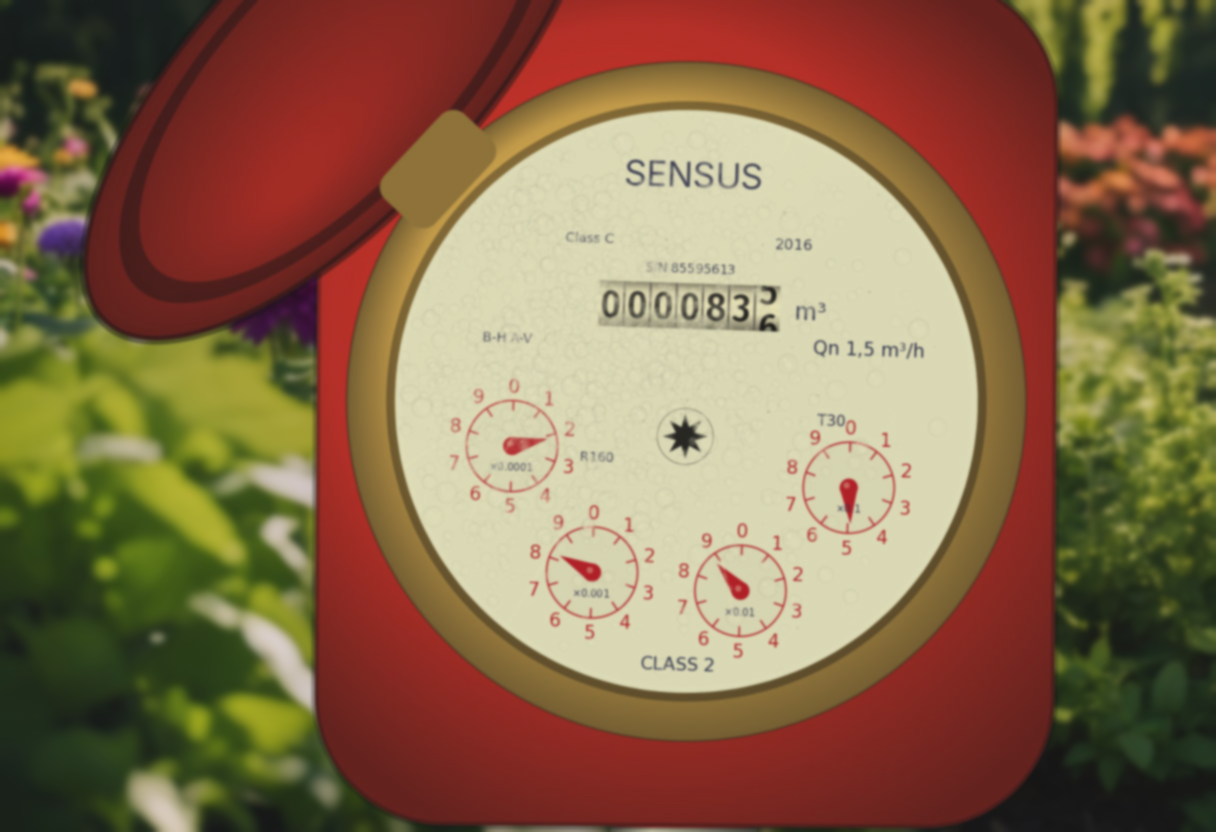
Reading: 835.4882 m³
